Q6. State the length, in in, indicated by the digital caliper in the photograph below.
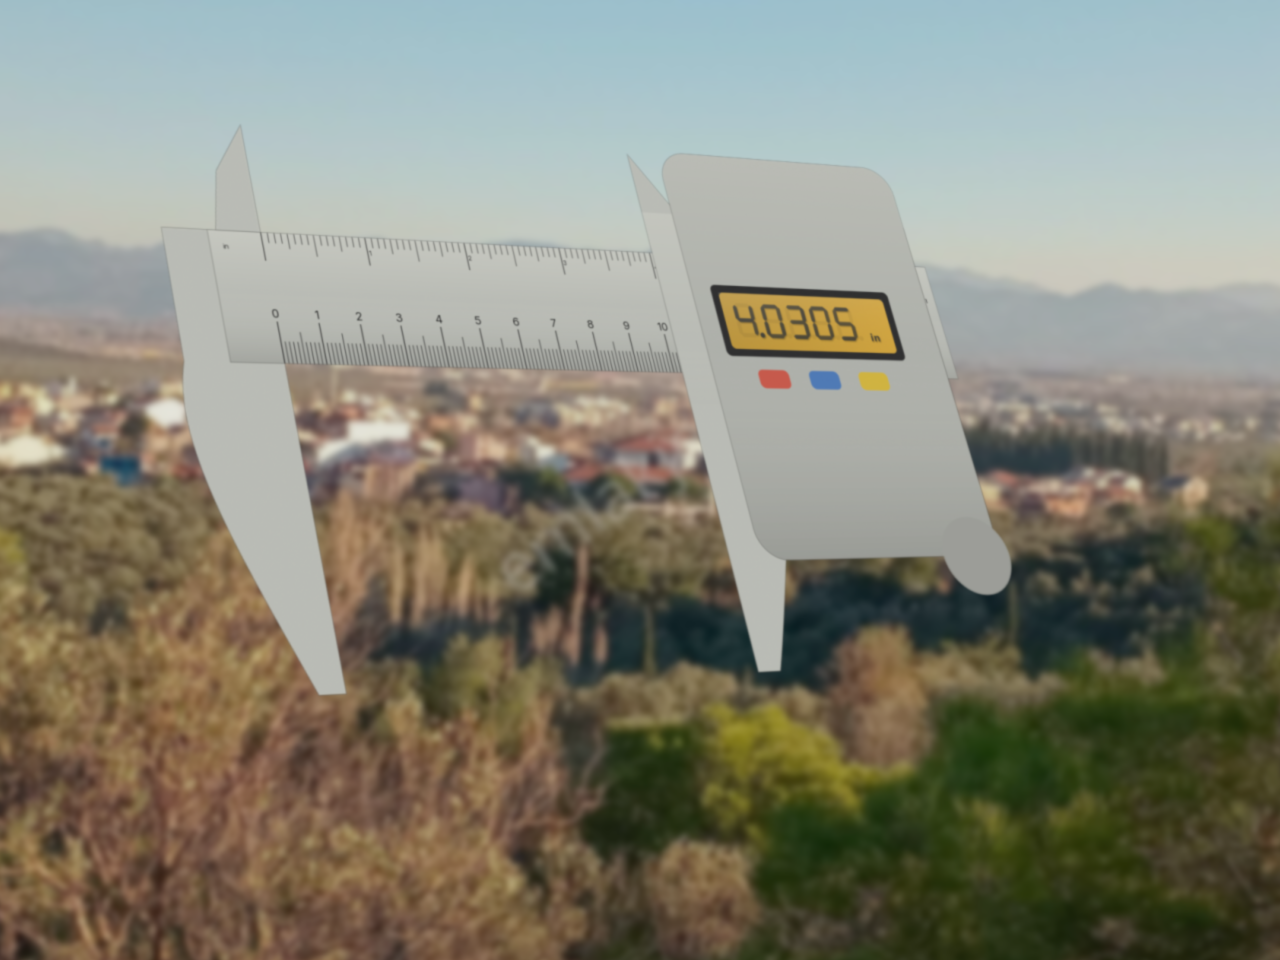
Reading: 4.0305 in
